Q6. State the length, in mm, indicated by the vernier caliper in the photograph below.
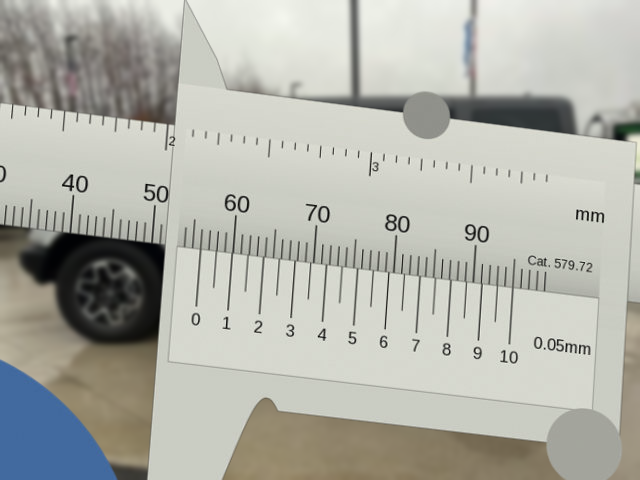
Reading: 56.0 mm
